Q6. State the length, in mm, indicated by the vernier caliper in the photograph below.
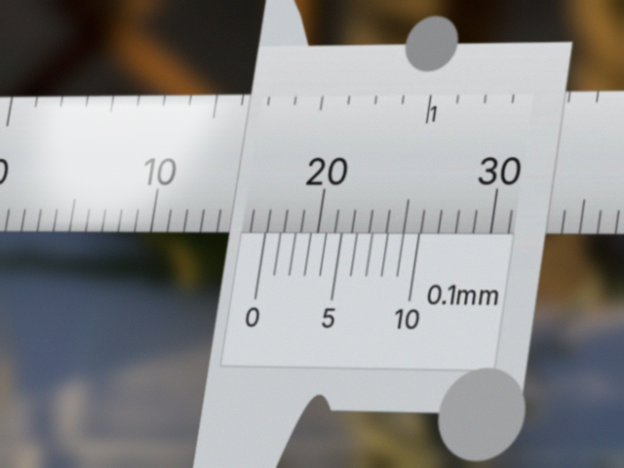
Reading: 16.9 mm
